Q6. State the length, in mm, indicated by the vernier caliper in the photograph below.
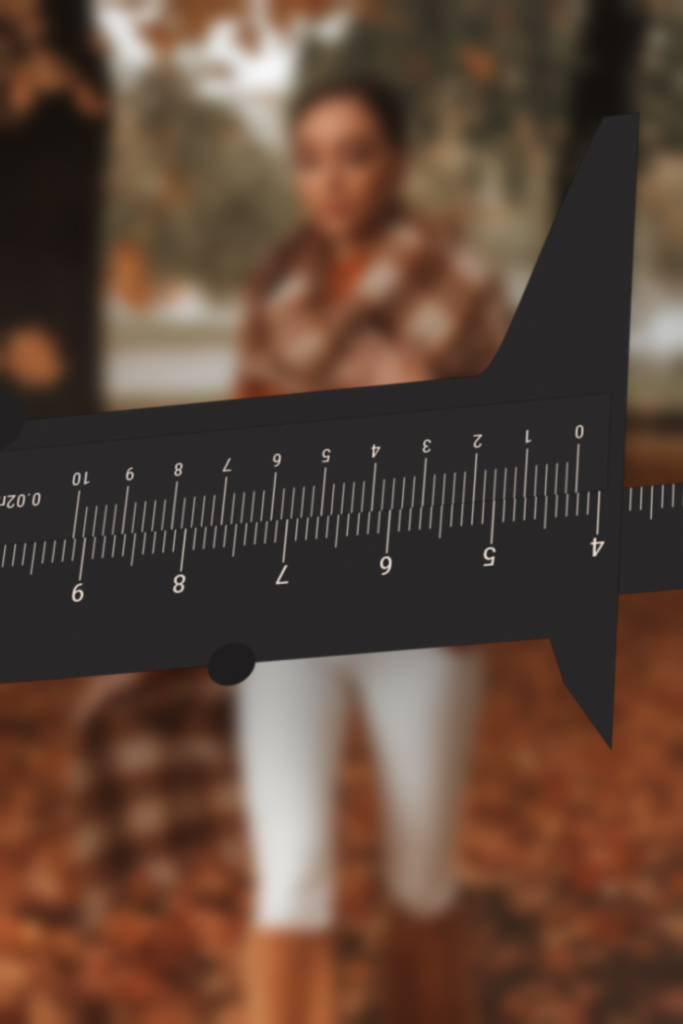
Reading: 42.2 mm
